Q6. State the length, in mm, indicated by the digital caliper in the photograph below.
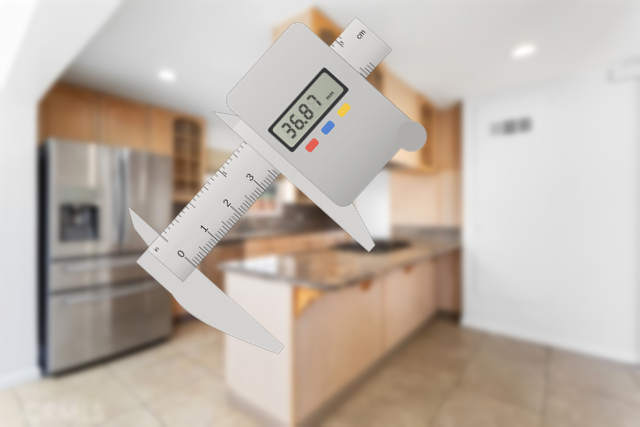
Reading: 36.87 mm
